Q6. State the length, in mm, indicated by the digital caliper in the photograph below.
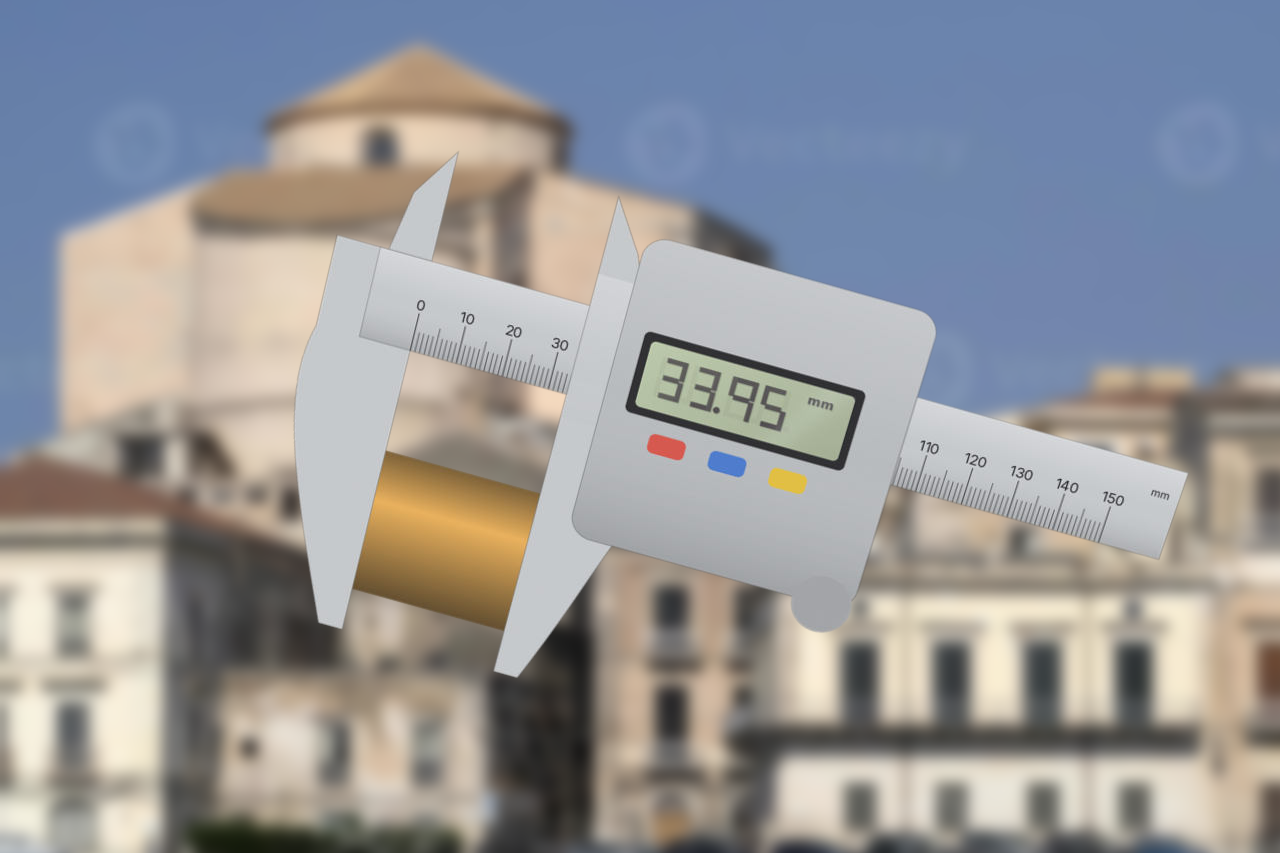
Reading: 33.95 mm
